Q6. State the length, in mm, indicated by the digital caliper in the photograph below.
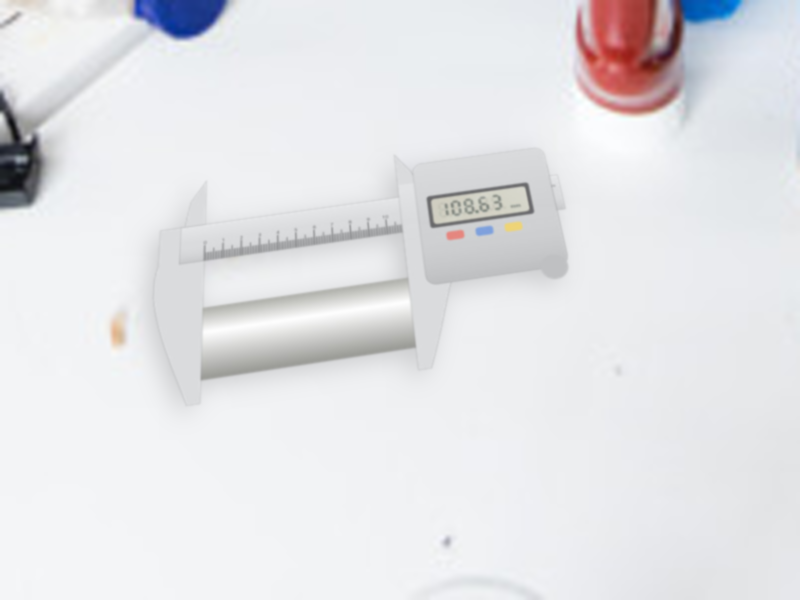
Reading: 108.63 mm
